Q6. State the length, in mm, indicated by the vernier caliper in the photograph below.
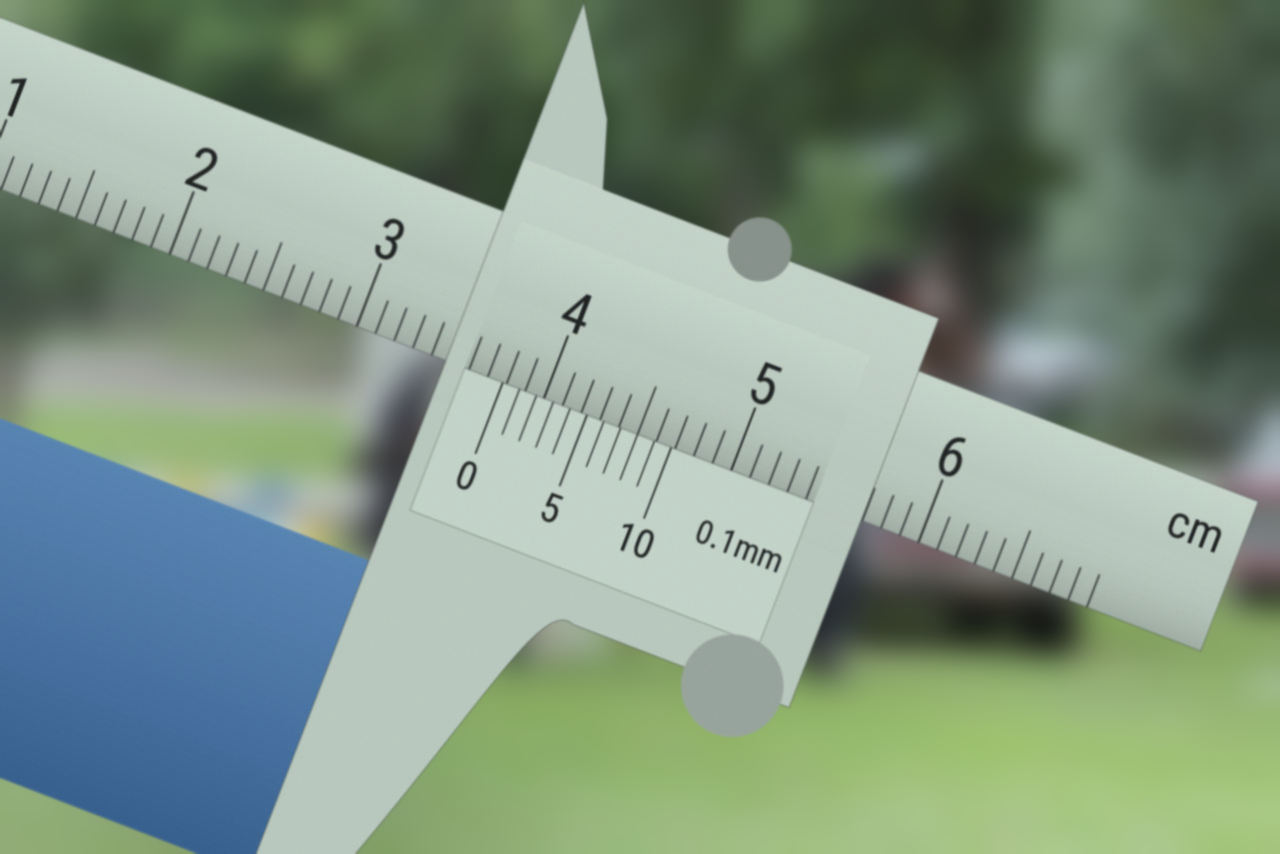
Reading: 37.8 mm
